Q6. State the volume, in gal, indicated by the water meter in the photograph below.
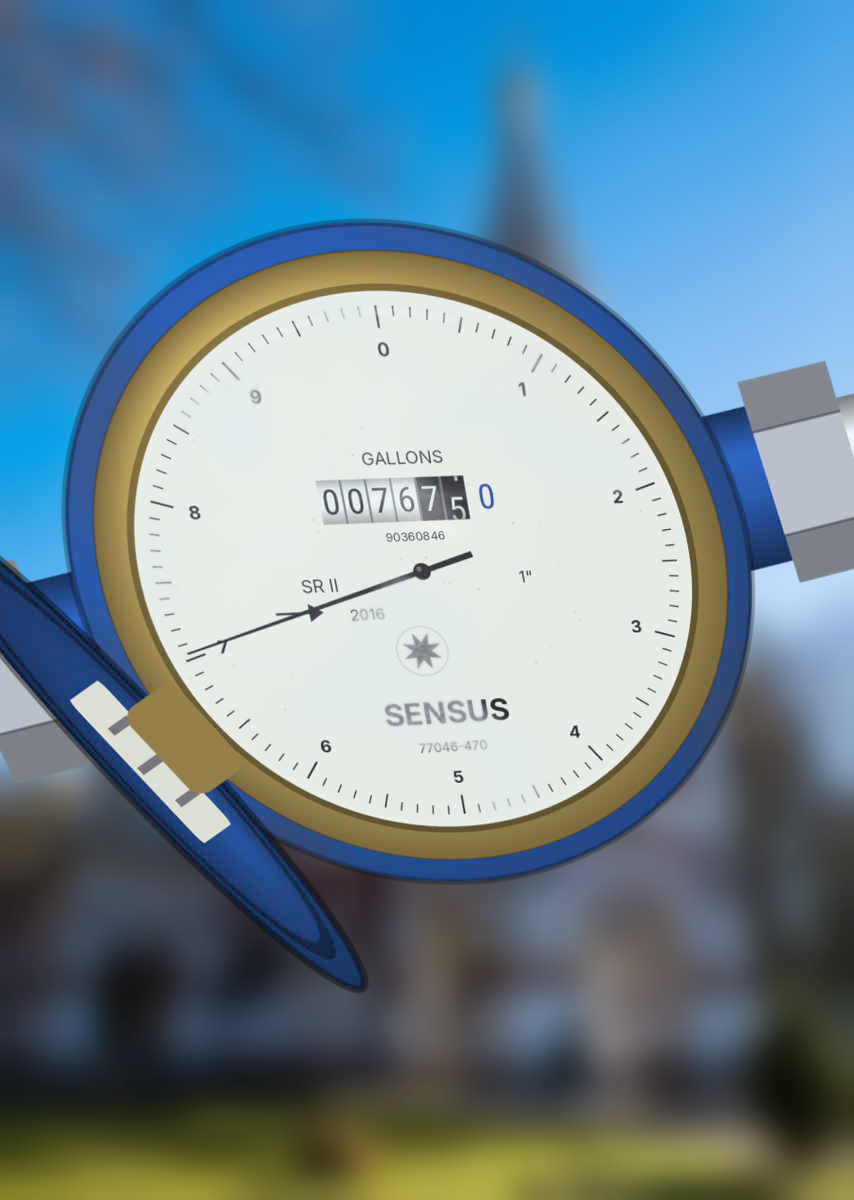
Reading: 76747.0 gal
